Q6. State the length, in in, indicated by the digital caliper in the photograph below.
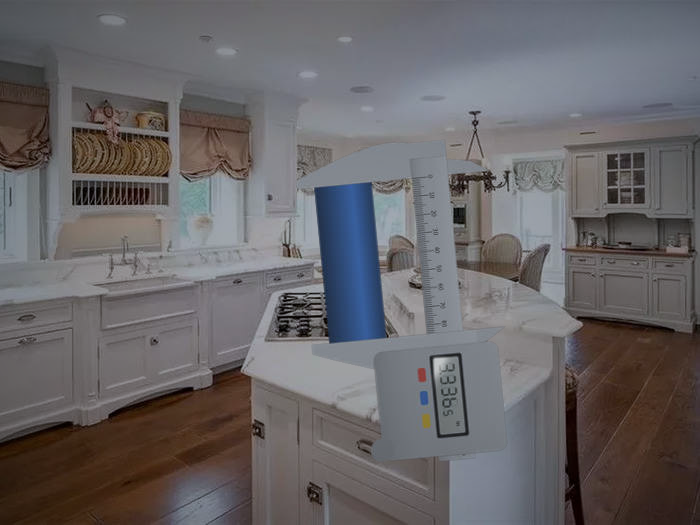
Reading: 3.3365 in
